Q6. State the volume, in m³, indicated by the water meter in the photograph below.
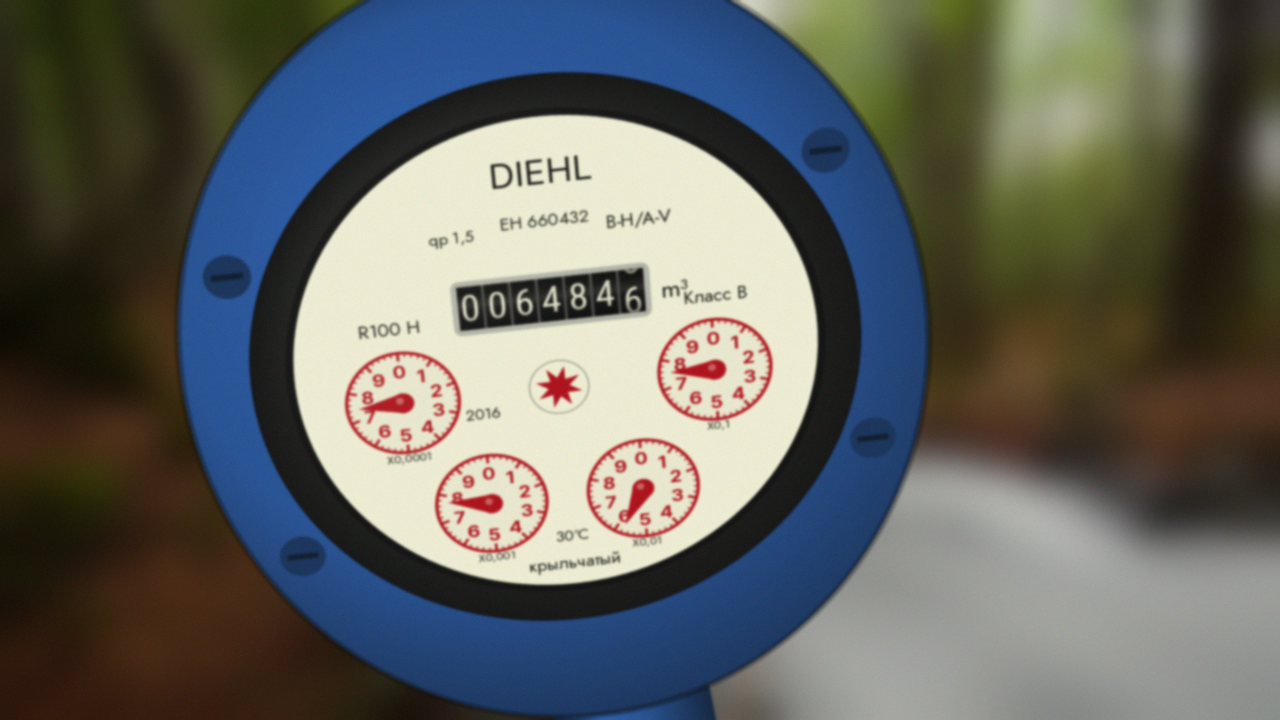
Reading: 64845.7577 m³
